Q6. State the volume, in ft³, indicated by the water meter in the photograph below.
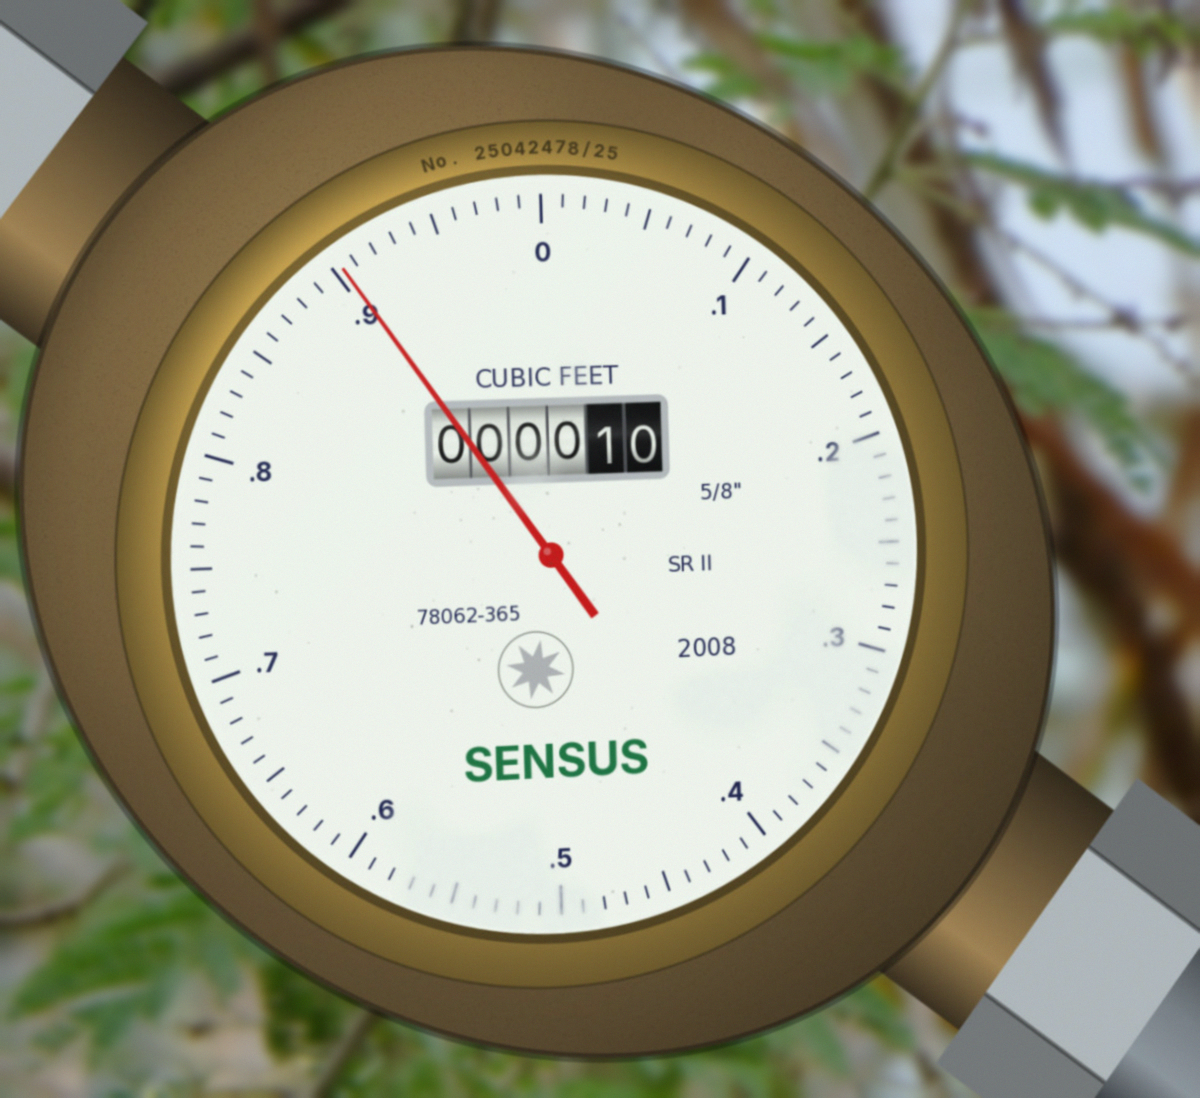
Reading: 9.90 ft³
